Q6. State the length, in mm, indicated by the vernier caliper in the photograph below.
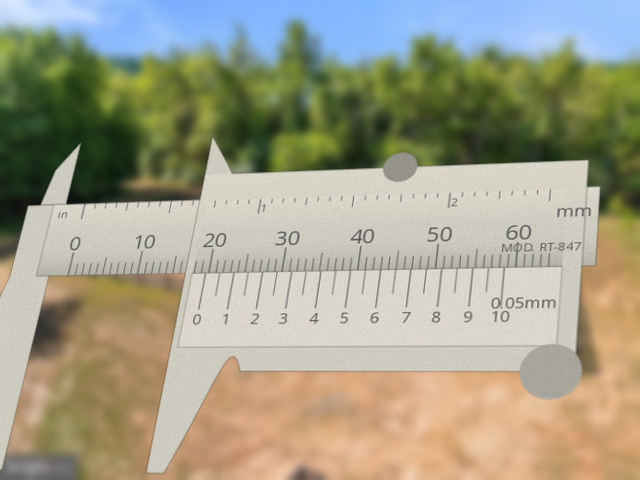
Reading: 19.6 mm
